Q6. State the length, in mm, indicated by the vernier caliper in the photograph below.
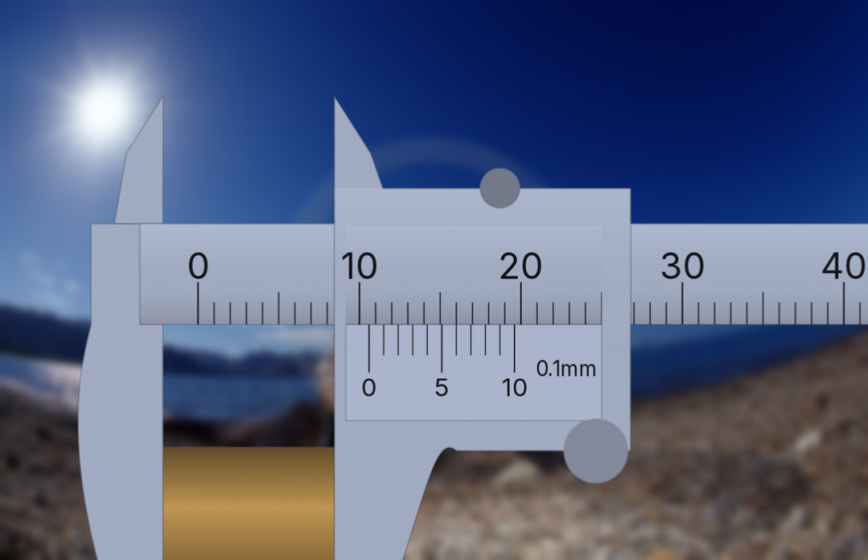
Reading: 10.6 mm
